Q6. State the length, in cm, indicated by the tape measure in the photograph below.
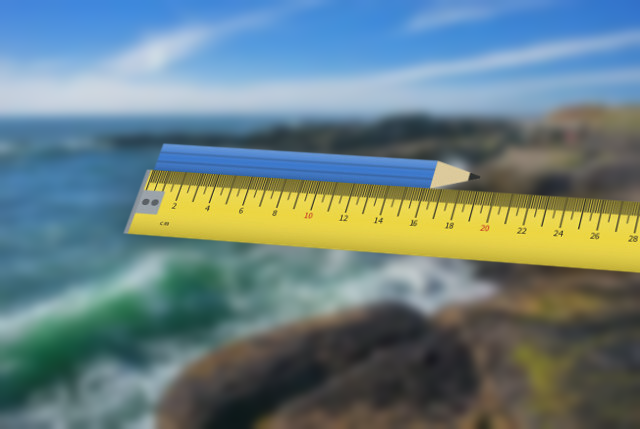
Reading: 19 cm
